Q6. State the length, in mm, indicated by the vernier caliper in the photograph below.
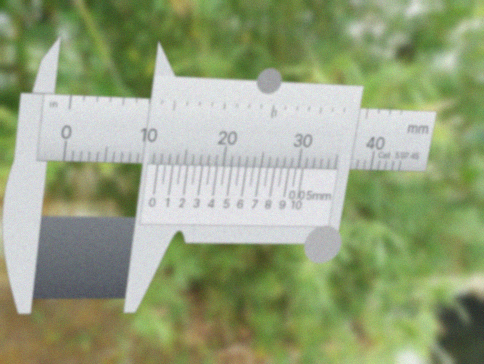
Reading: 11.6 mm
